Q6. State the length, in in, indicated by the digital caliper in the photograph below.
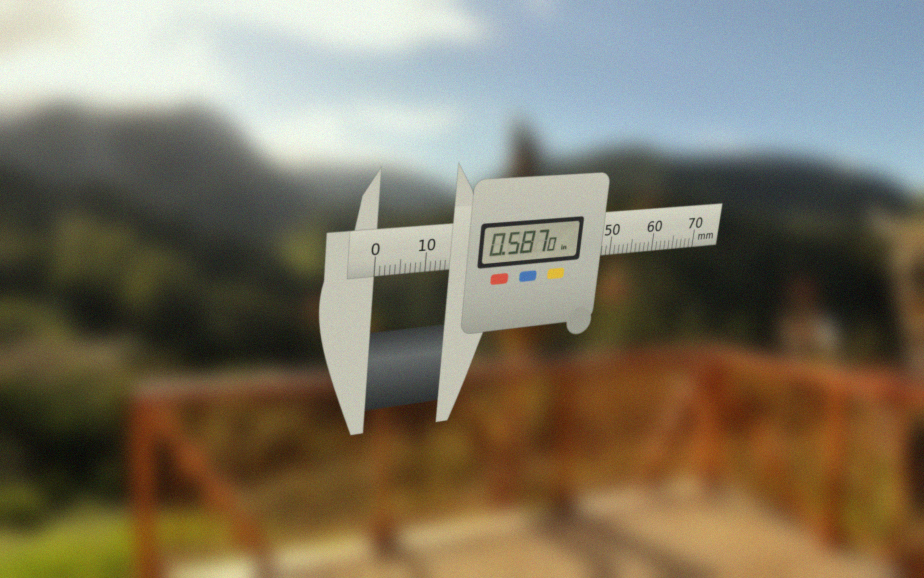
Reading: 0.5870 in
